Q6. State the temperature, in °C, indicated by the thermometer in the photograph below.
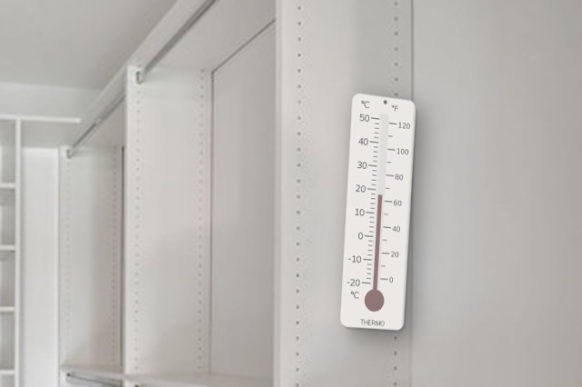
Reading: 18 °C
